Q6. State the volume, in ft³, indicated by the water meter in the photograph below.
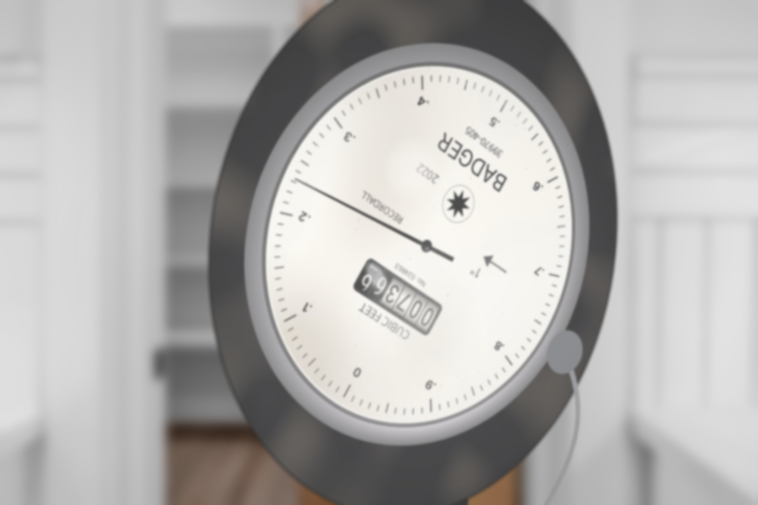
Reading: 7366.23 ft³
